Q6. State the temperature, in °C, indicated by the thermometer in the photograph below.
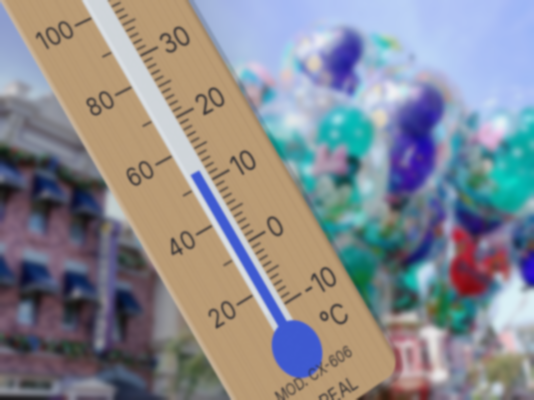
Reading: 12 °C
